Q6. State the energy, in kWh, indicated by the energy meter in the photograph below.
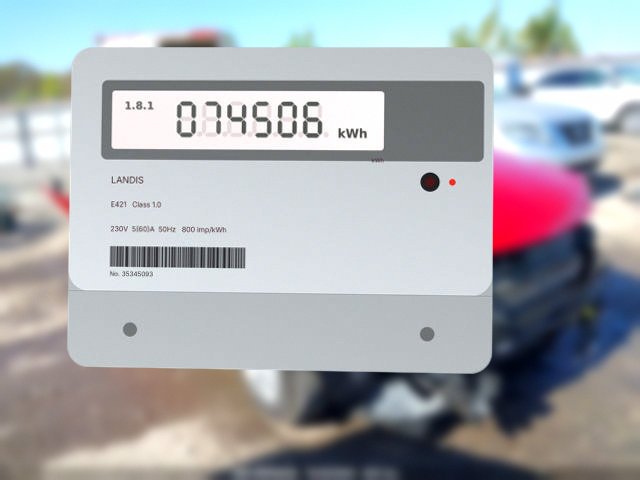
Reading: 74506 kWh
